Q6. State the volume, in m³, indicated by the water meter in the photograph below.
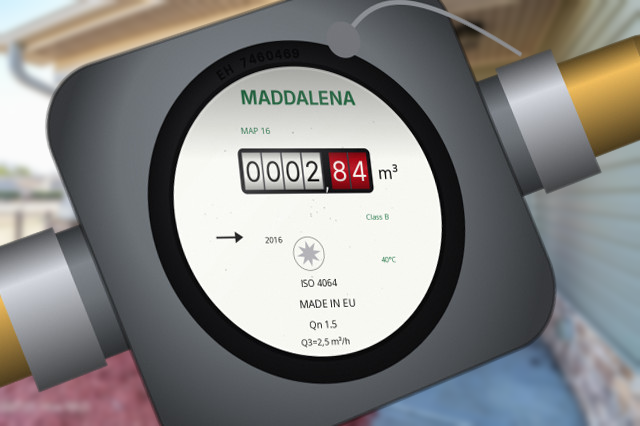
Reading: 2.84 m³
